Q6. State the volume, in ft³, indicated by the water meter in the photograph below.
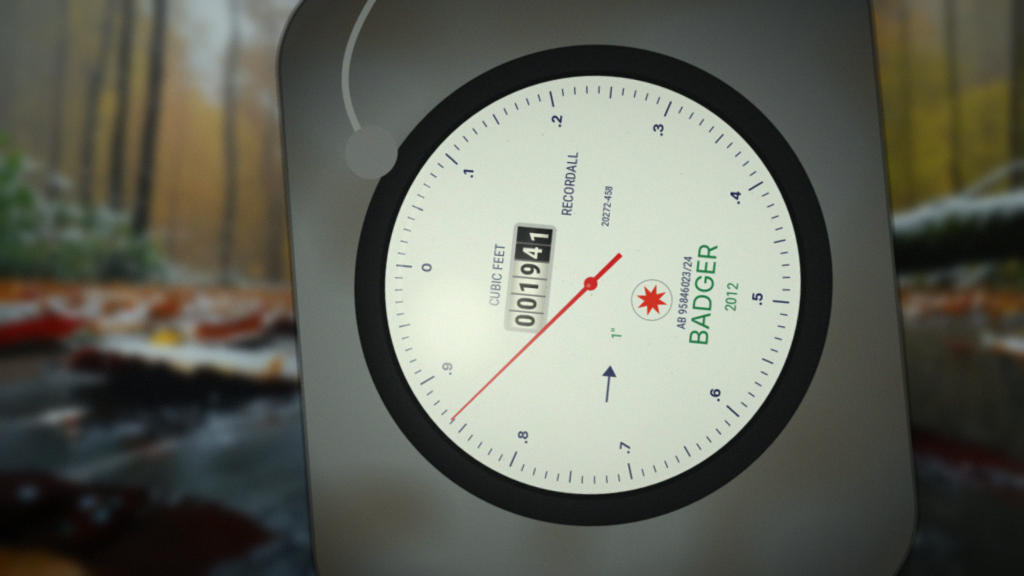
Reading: 1940.86 ft³
